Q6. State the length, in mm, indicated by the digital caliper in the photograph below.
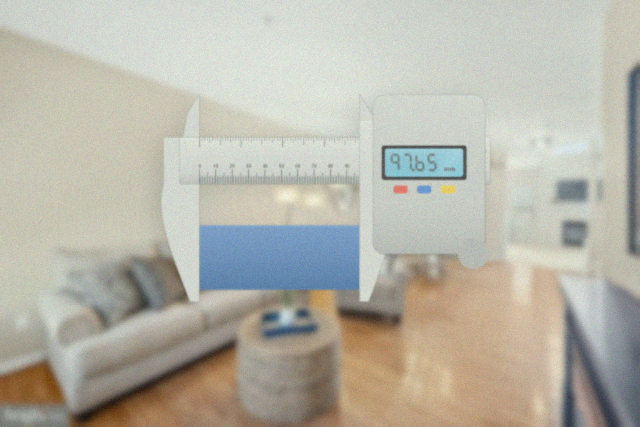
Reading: 97.65 mm
